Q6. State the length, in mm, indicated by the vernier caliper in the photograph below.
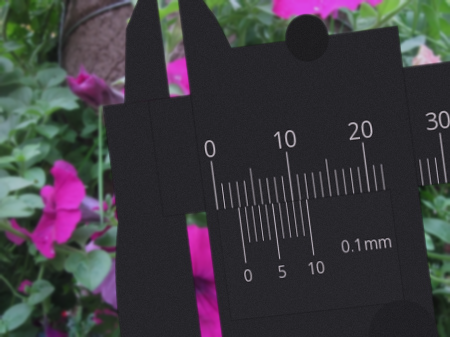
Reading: 2.8 mm
